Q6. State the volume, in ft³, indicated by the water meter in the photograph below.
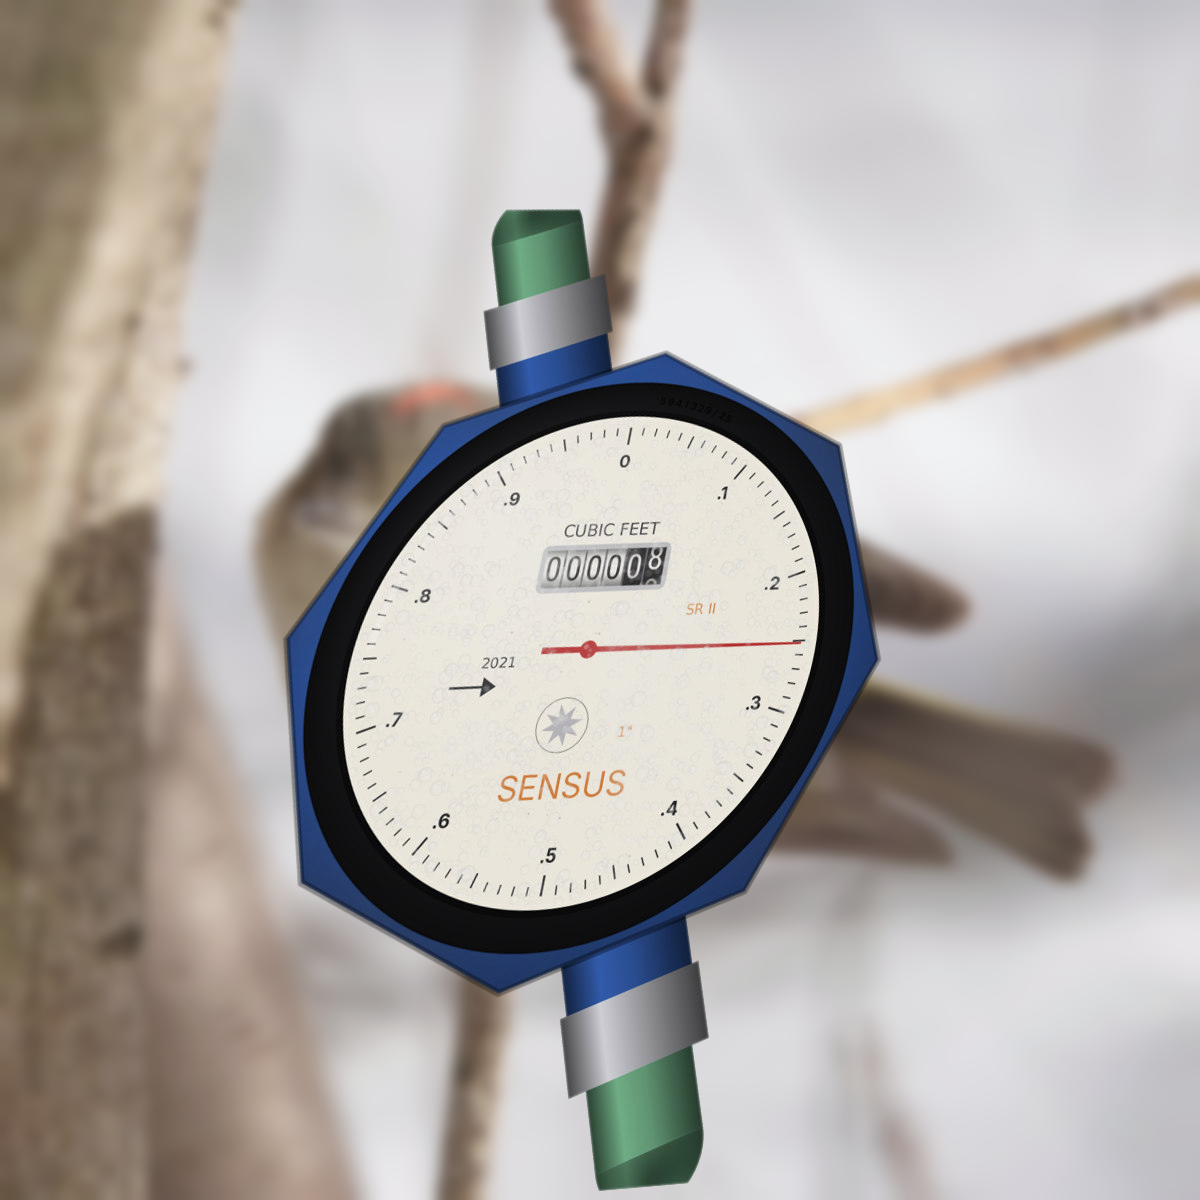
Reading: 8.25 ft³
